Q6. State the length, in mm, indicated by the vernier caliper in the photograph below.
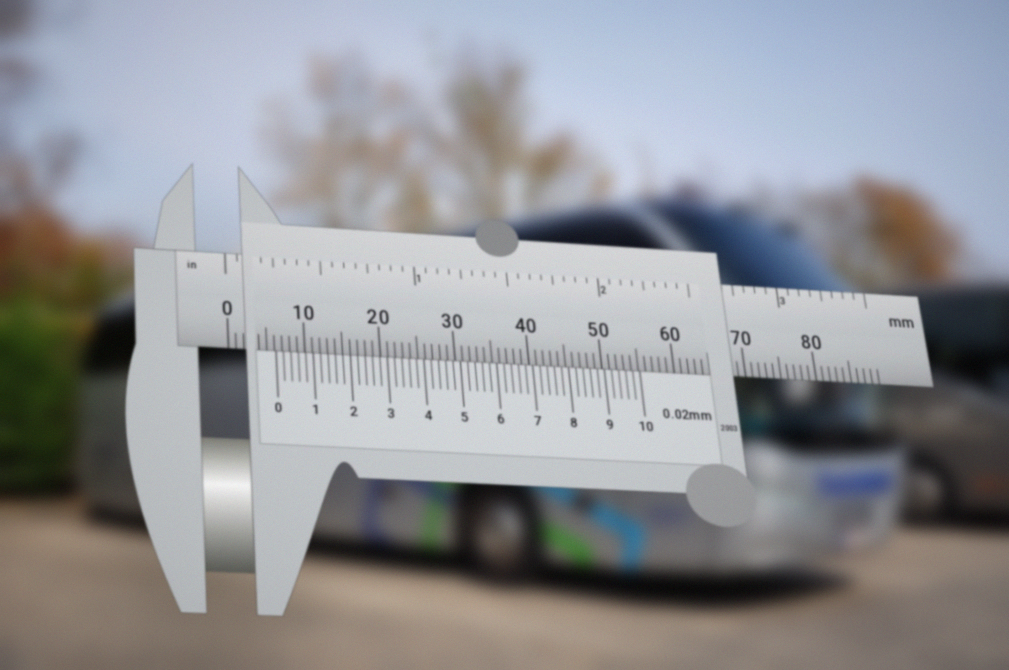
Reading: 6.2 mm
